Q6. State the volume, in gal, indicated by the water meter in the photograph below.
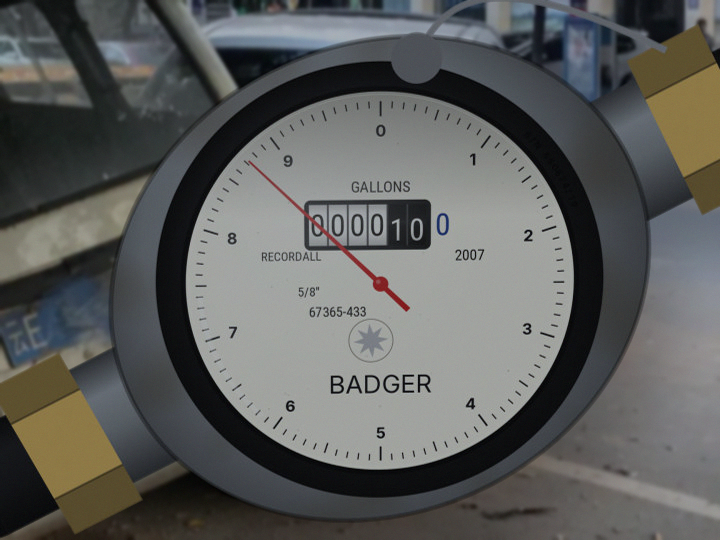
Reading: 98.7 gal
